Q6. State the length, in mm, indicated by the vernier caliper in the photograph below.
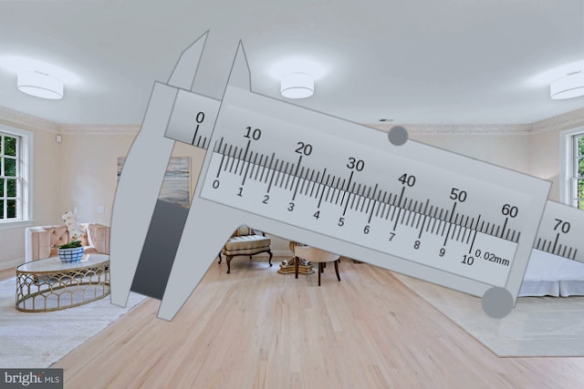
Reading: 6.2 mm
